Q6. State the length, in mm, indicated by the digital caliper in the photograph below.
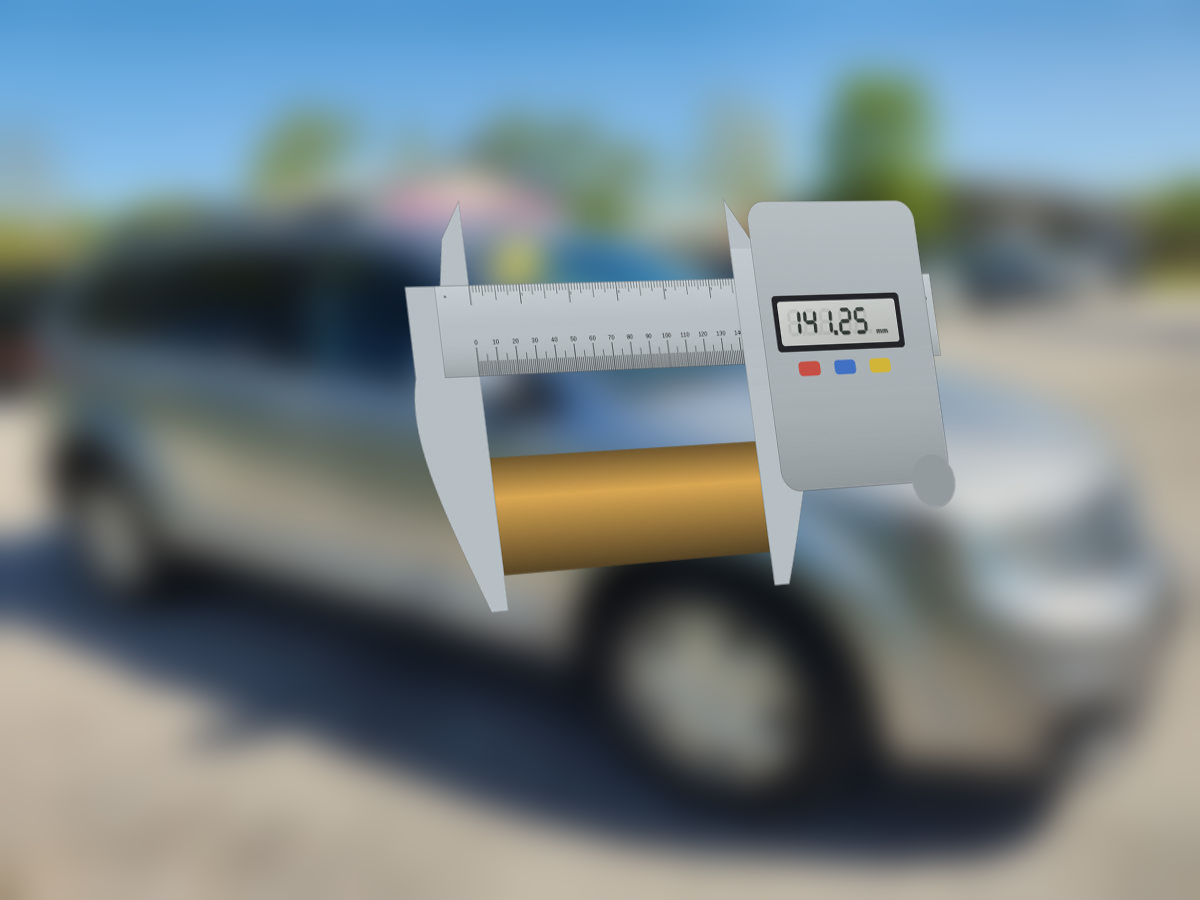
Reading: 141.25 mm
